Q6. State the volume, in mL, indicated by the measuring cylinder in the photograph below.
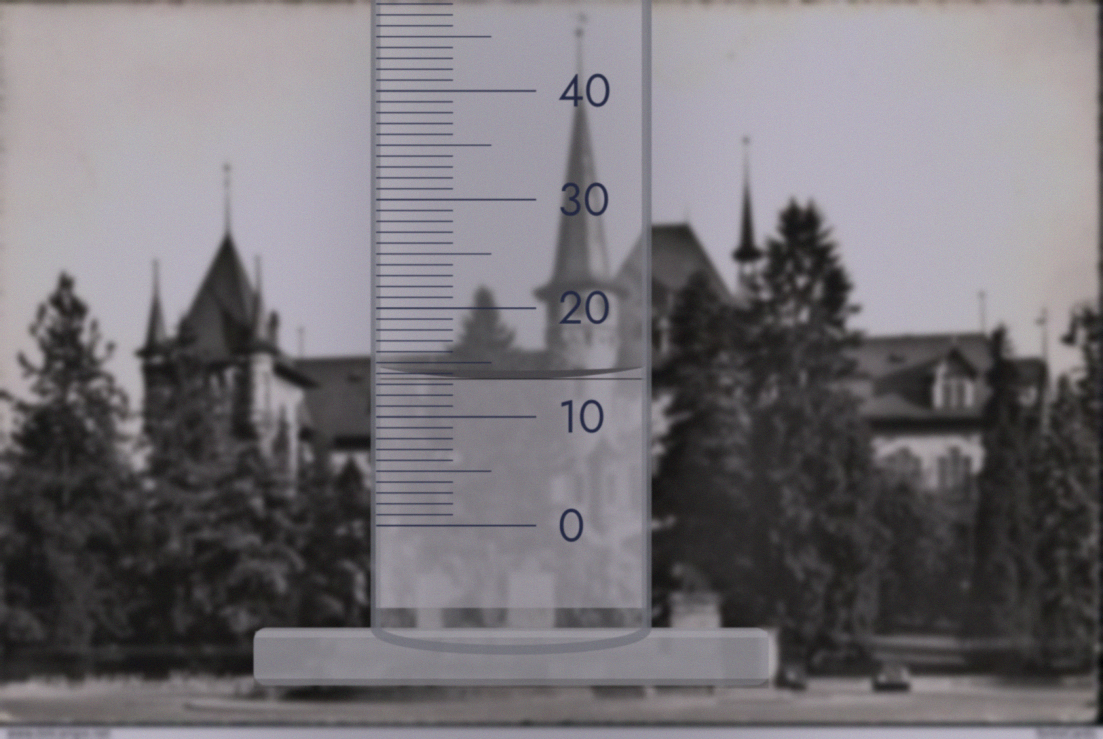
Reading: 13.5 mL
